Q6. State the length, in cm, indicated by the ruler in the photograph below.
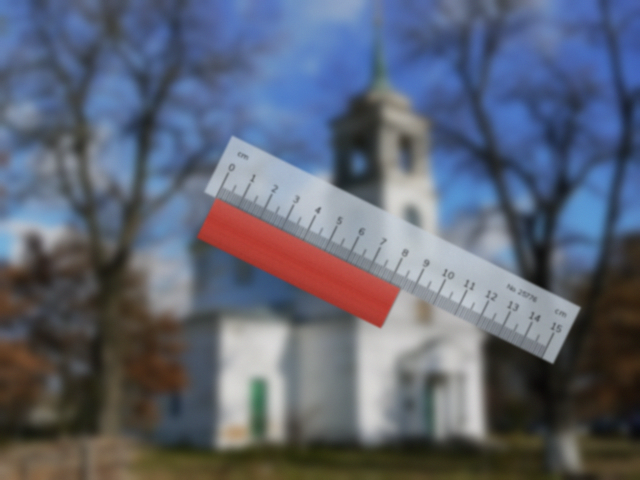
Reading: 8.5 cm
